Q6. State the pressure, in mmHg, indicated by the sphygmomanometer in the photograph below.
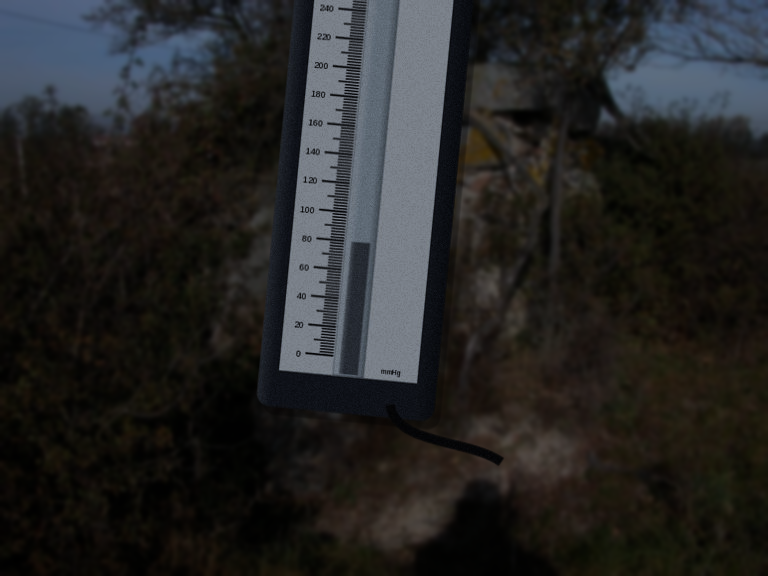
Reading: 80 mmHg
